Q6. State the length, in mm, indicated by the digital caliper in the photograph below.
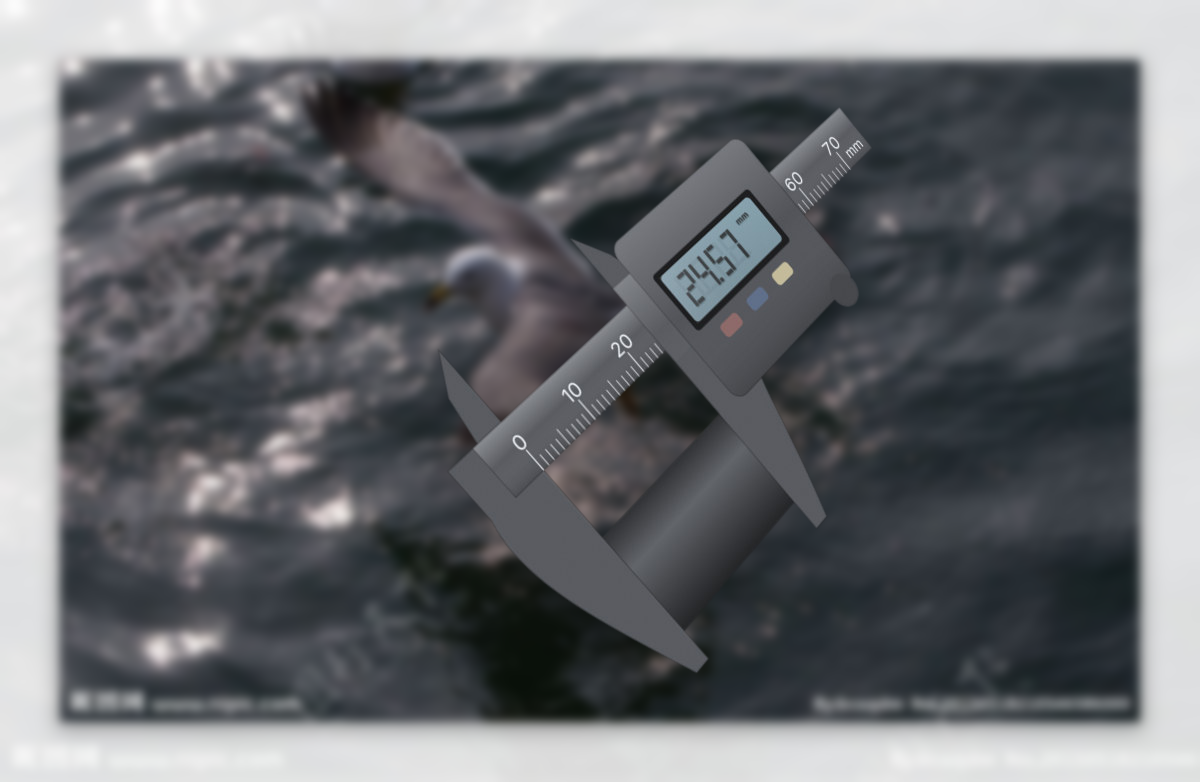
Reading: 24.57 mm
